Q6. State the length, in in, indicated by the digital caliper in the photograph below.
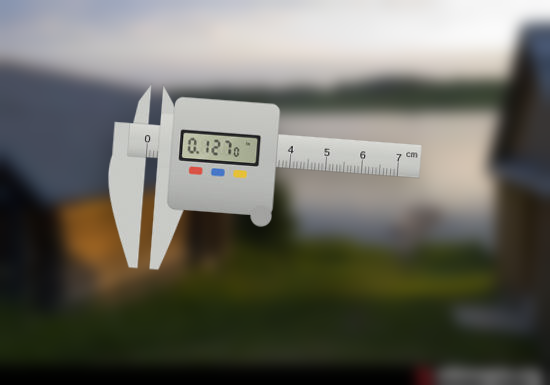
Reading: 0.1270 in
